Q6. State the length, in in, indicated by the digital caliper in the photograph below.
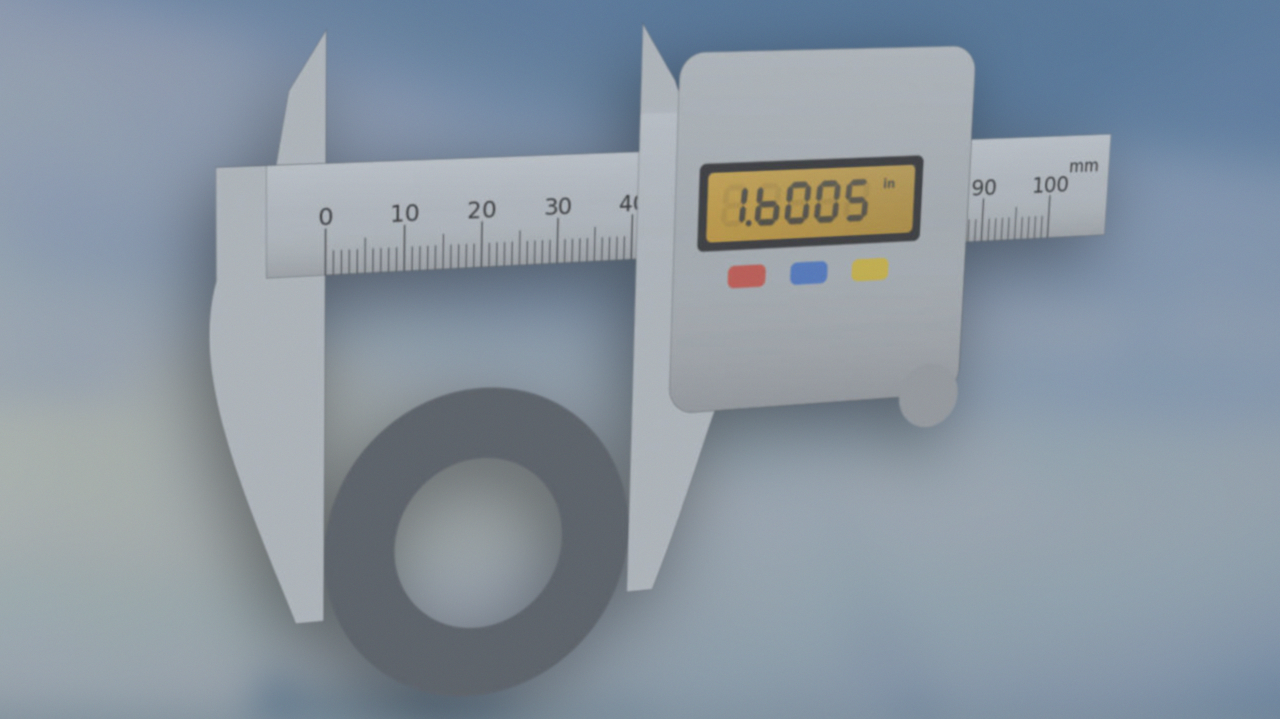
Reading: 1.6005 in
